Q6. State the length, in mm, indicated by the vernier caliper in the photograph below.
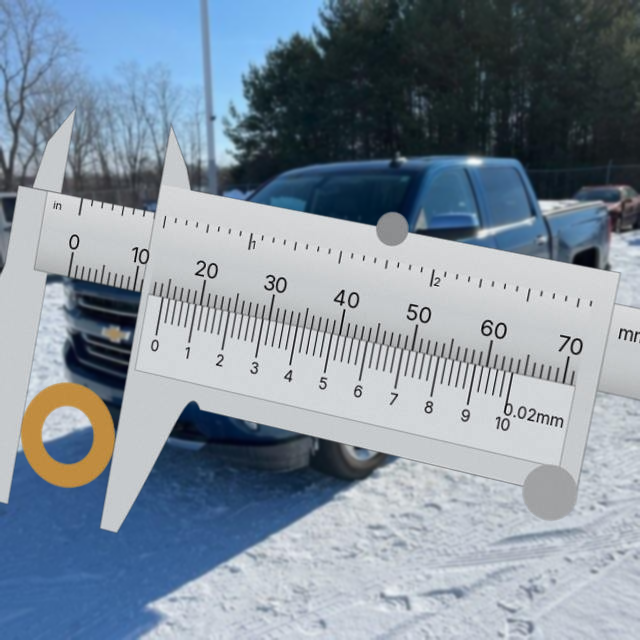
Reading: 14.4 mm
